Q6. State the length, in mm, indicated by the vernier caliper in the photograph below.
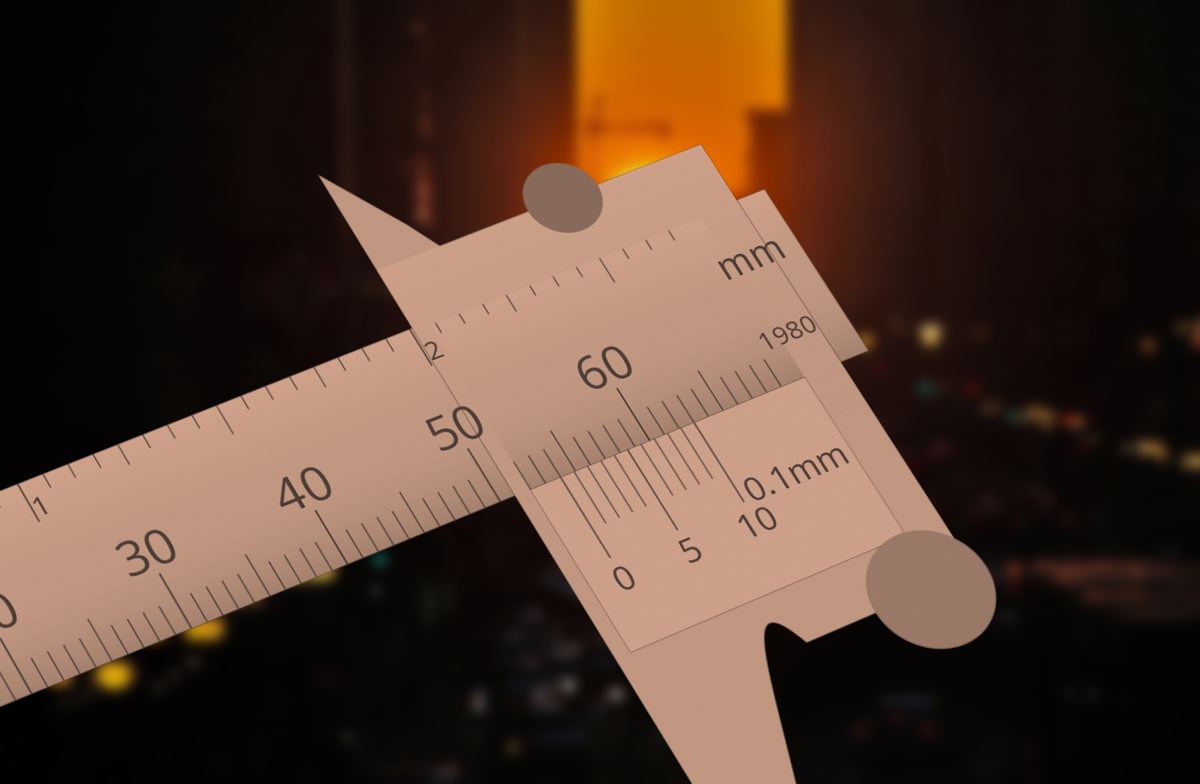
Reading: 54.0 mm
